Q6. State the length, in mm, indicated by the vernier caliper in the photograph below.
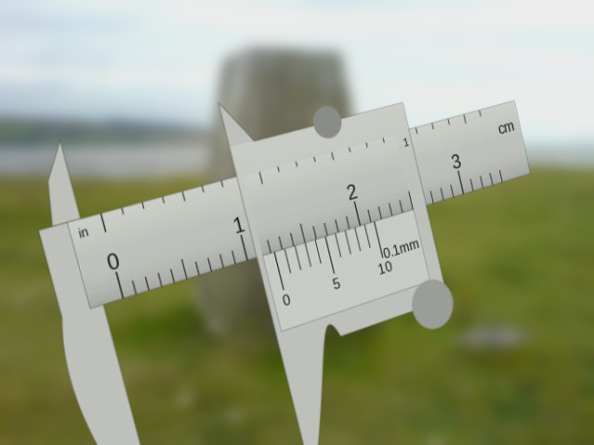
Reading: 12.3 mm
